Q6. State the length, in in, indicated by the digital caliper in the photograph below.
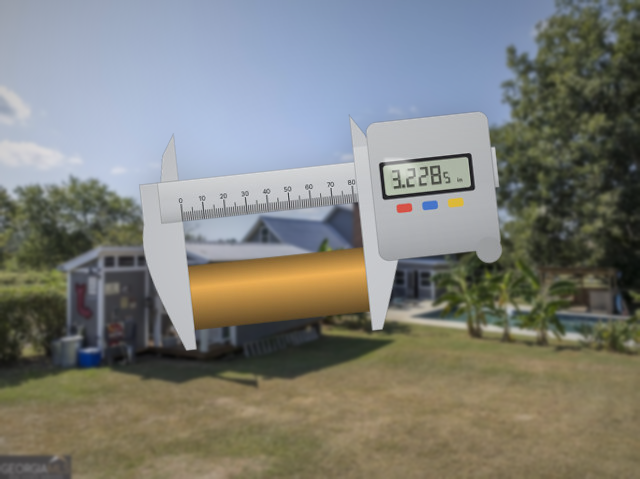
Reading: 3.2285 in
